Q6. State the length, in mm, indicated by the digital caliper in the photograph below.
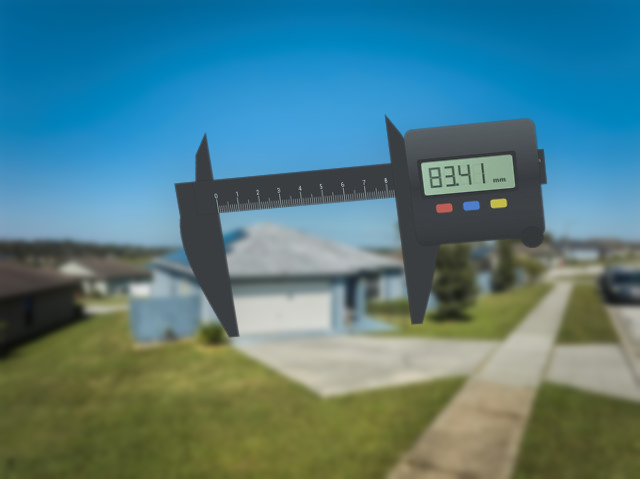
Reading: 83.41 mm
